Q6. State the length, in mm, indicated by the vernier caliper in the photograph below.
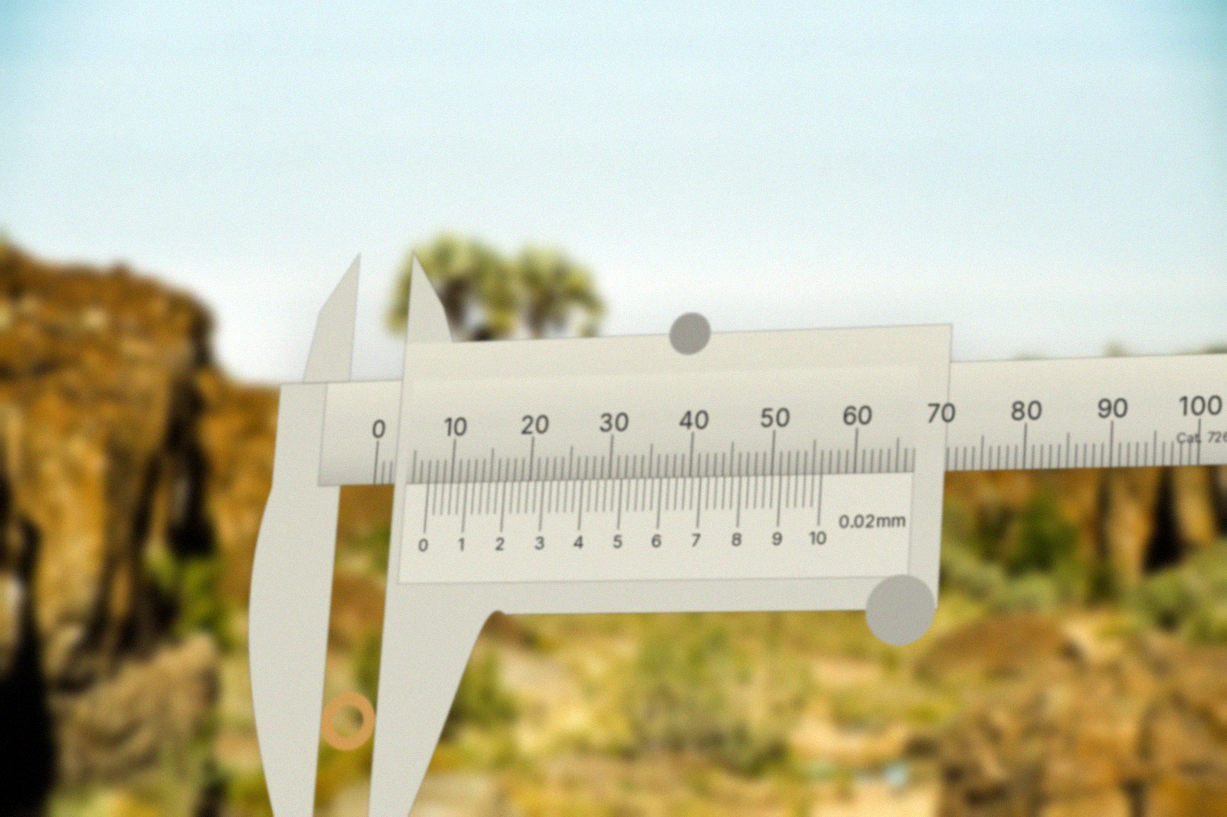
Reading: 7.0 mm
